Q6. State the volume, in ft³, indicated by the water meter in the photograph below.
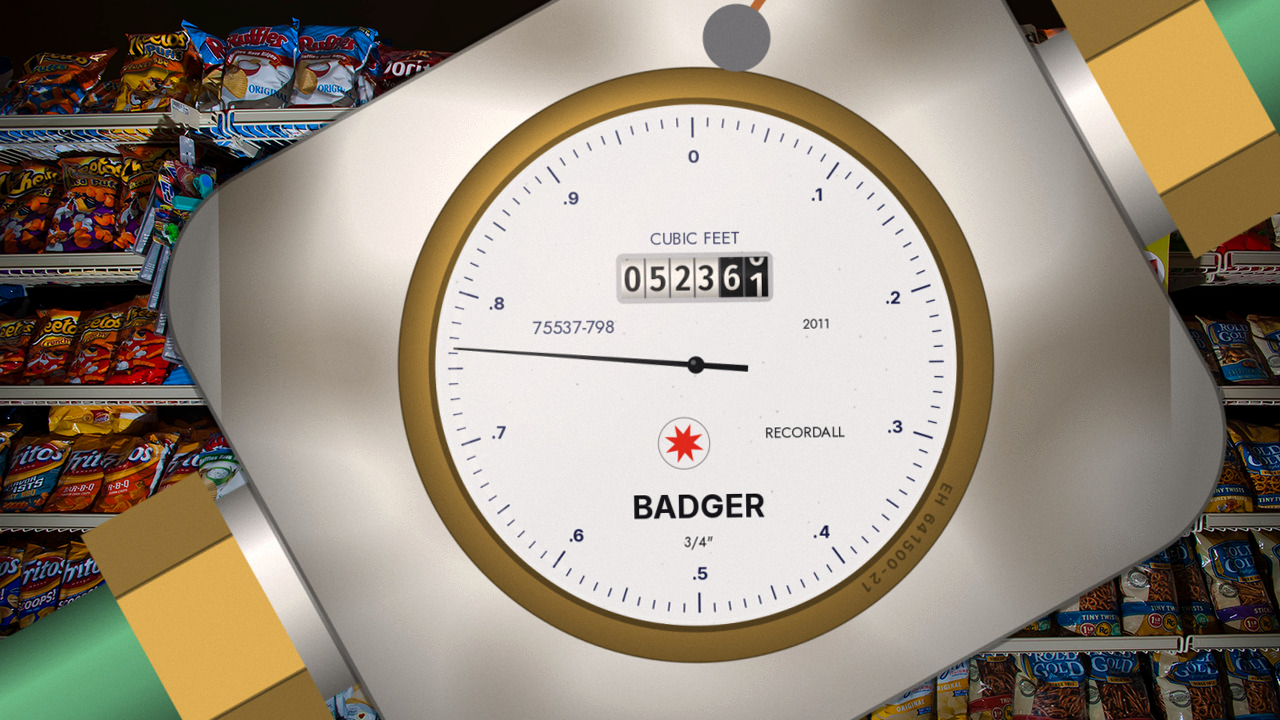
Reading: 52360.76 ft³
